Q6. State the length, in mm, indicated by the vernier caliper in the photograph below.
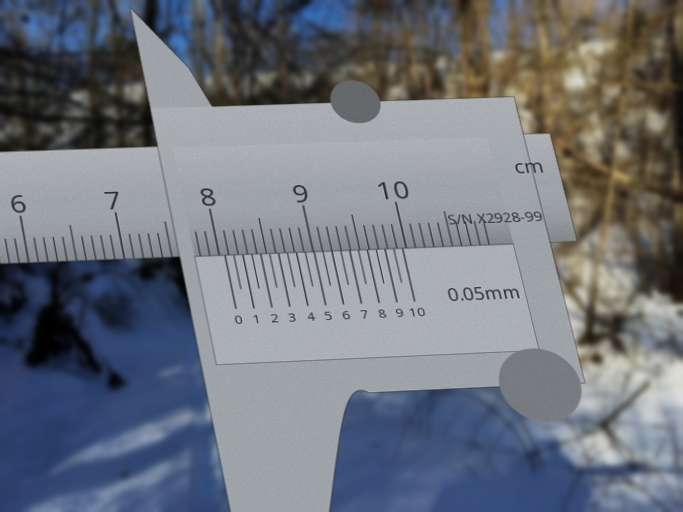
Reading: 80.6 mm
